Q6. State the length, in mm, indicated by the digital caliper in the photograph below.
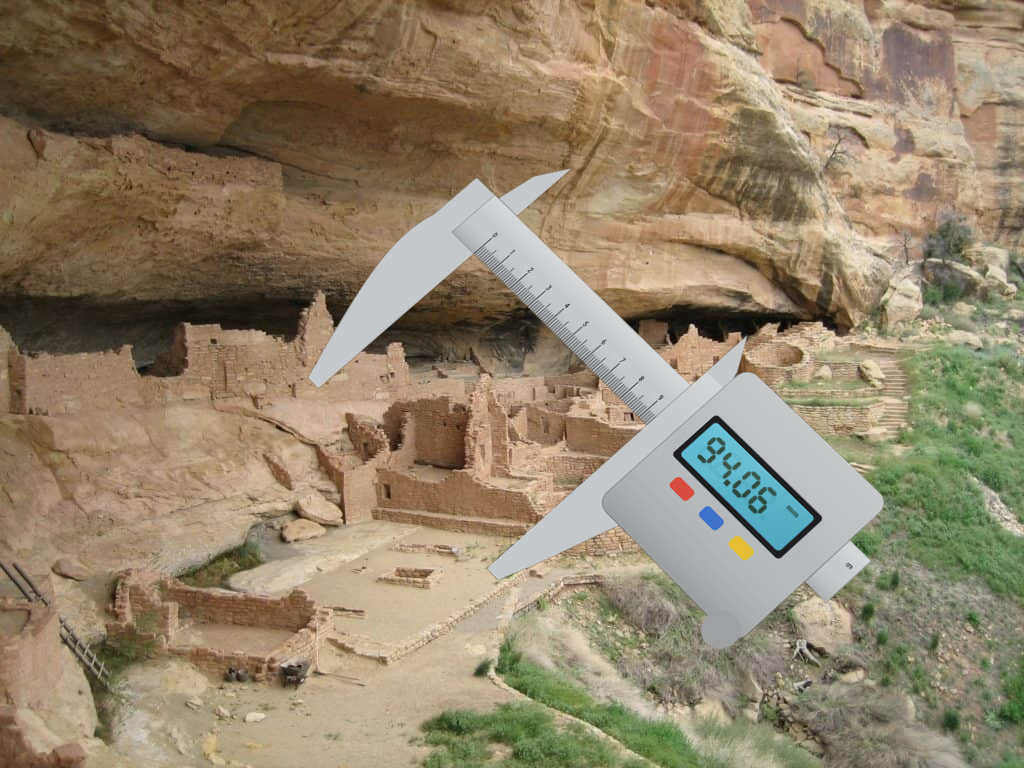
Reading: 94.06 mm
